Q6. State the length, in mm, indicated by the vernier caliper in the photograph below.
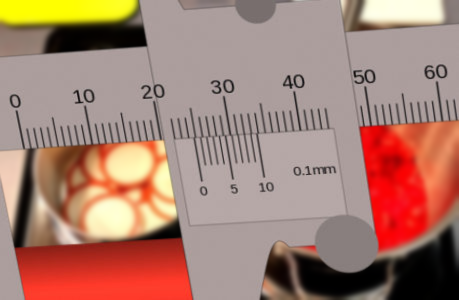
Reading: 24.8 mm
